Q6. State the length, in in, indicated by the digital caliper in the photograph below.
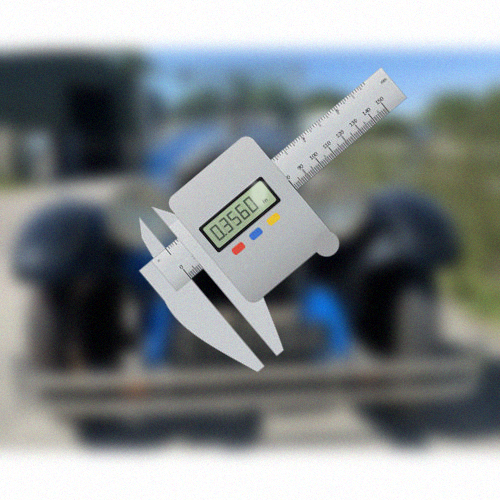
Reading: 0.3560 in
